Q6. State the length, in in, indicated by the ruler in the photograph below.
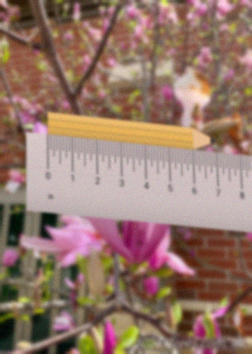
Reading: 7 in
